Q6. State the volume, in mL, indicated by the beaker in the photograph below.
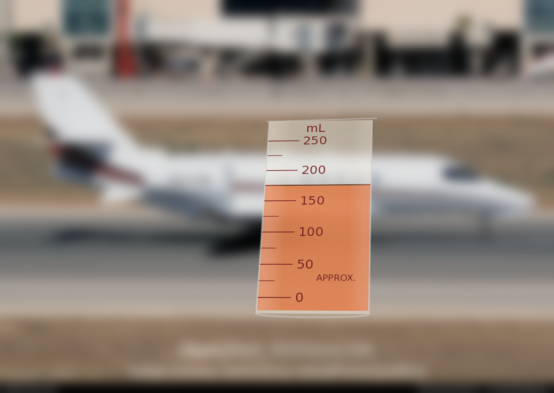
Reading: 175 mL
